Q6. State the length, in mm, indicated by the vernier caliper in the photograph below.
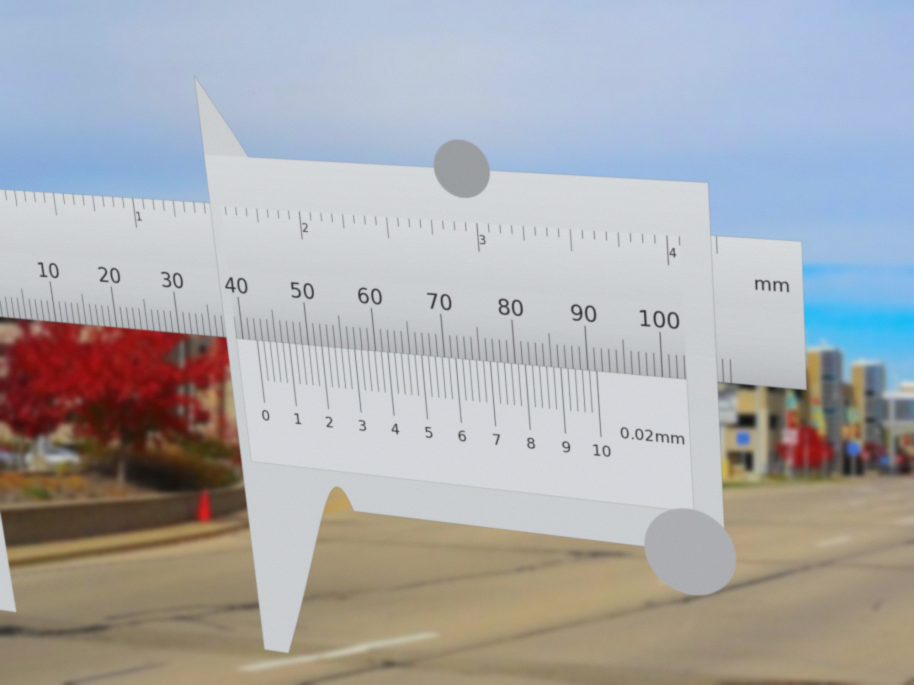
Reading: 42.2 mm
